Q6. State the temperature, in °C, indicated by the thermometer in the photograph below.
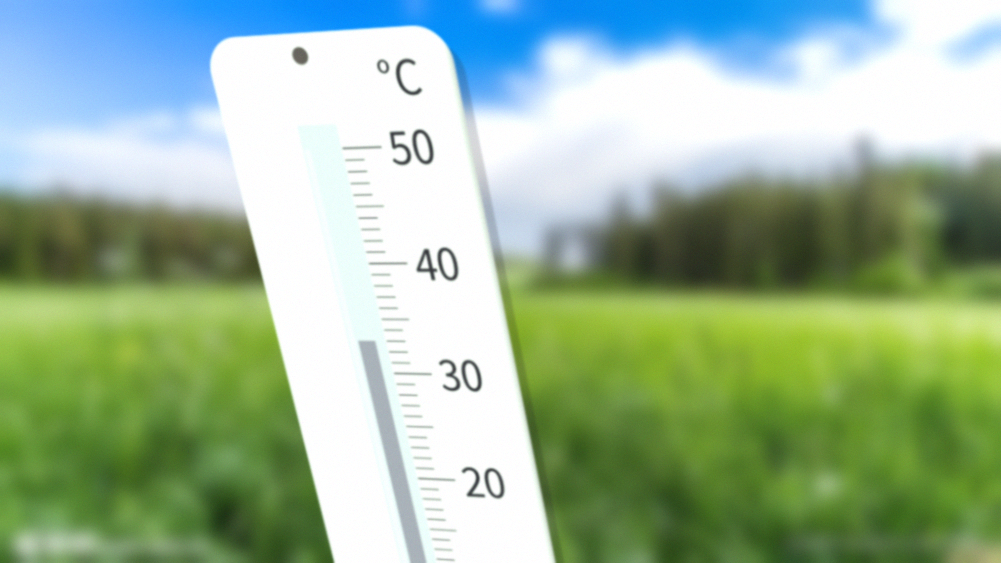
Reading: 33 °C
